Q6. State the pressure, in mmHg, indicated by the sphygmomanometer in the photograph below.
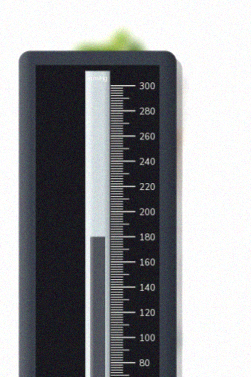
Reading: 180 mmHg
